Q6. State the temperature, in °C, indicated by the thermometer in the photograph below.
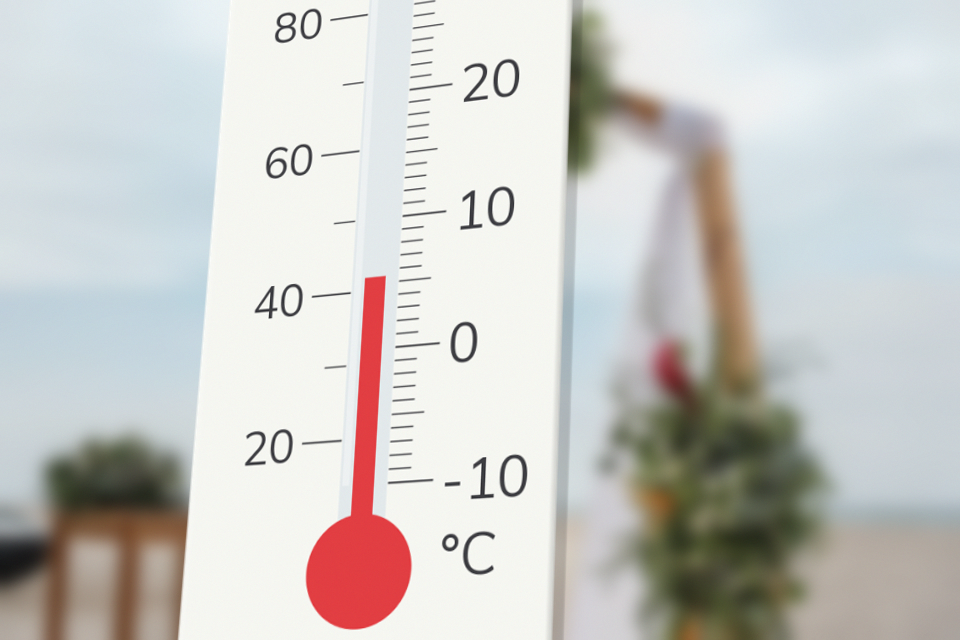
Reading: 5.5 °C
